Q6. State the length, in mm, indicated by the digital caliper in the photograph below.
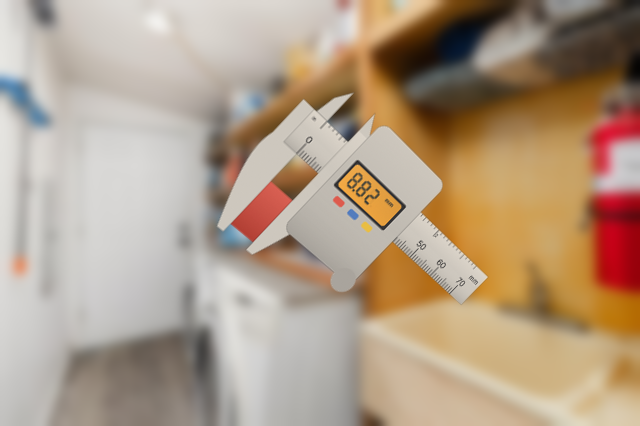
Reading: 8.82 mm
